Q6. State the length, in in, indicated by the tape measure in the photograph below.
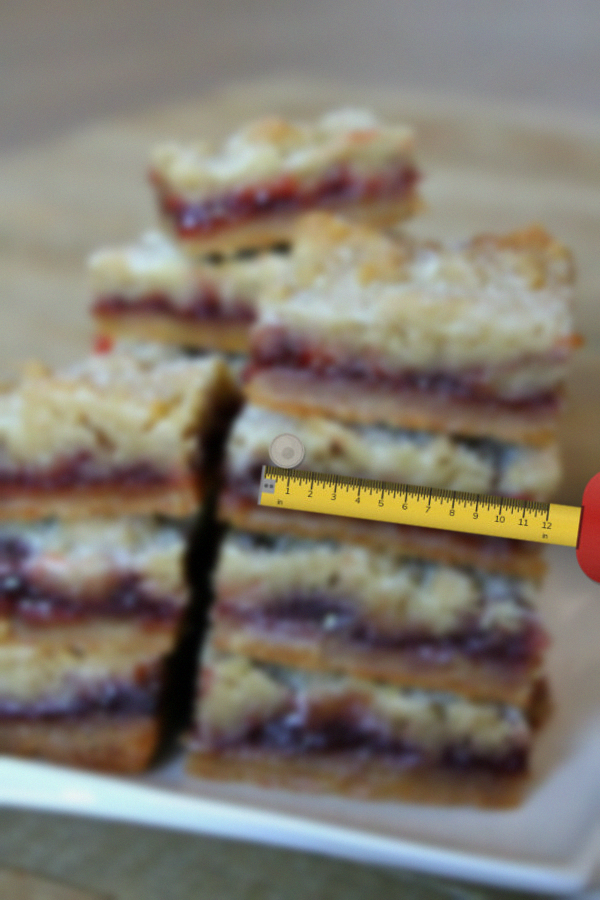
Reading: 1.5 in
